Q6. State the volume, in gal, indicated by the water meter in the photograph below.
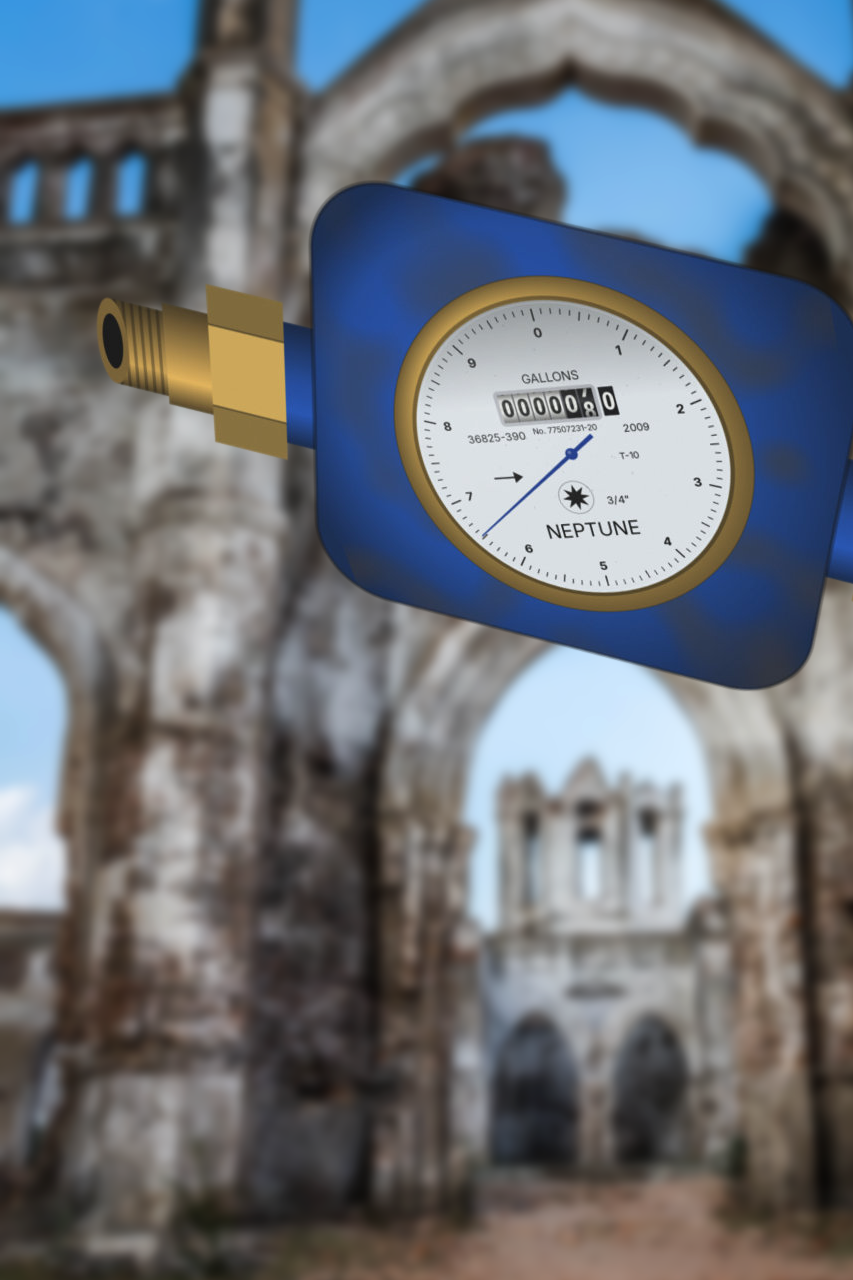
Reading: 76.5 gal
